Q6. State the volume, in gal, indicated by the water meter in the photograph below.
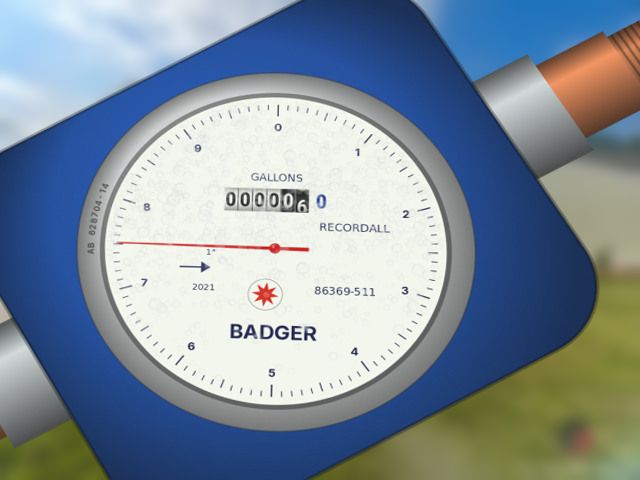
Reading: 57.5 gal
